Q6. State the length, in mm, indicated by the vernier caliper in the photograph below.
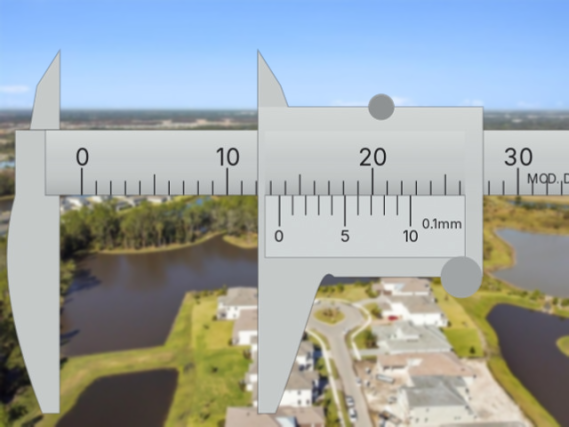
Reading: 13.6 mm
